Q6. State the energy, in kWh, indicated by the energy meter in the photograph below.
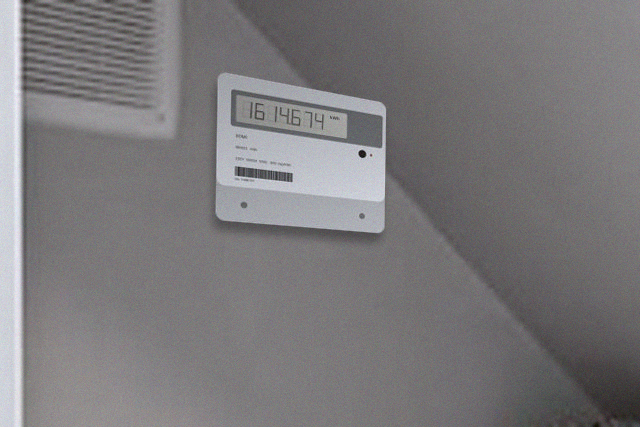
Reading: 1614.674 kWh
